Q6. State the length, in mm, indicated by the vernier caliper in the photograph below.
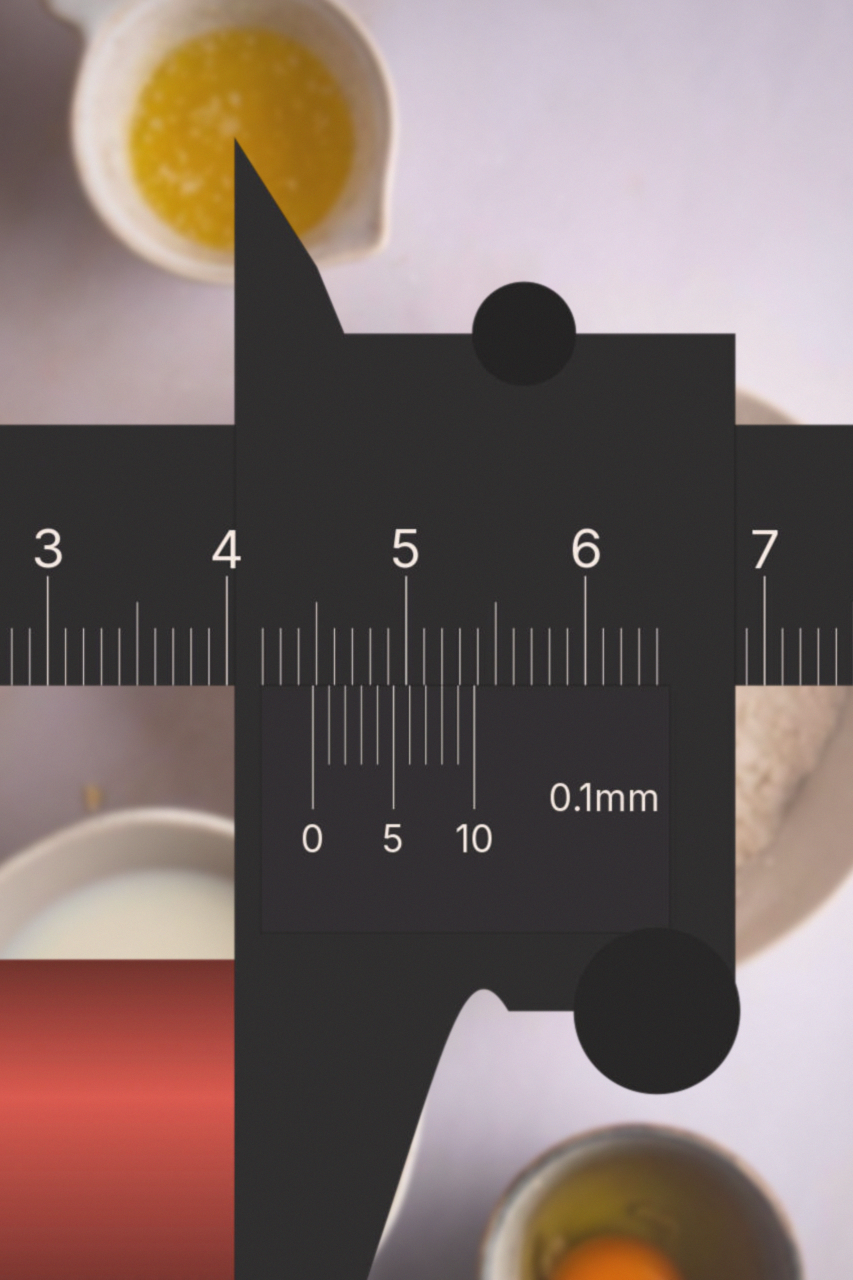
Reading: 44.8 mm
